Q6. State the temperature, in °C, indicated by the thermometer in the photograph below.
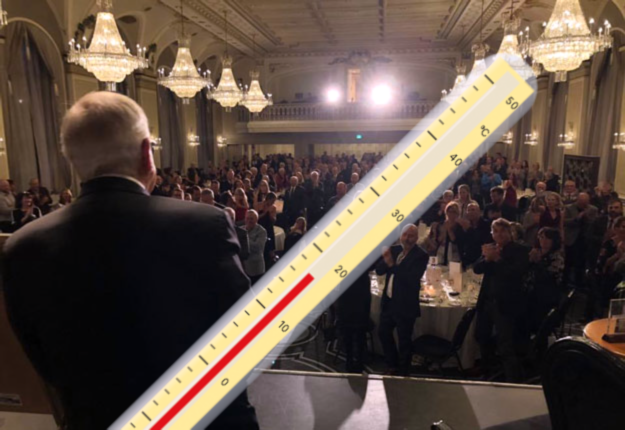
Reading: 17 °C
